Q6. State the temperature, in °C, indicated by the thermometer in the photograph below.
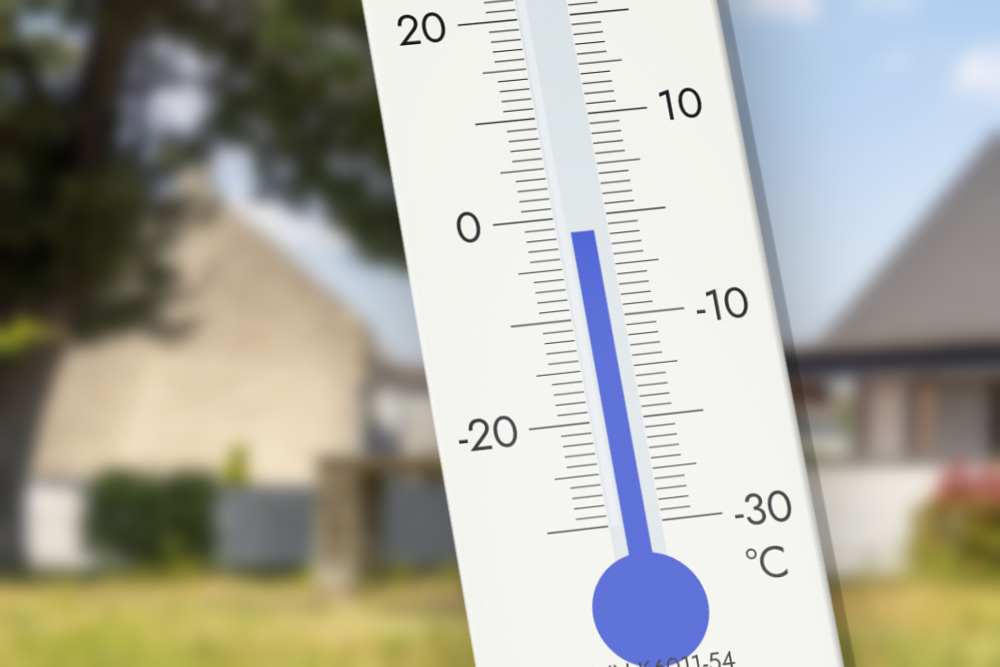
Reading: -1.5 °C
